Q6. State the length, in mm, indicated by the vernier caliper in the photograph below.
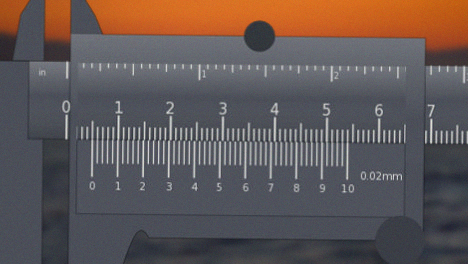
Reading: 5.0 mm
